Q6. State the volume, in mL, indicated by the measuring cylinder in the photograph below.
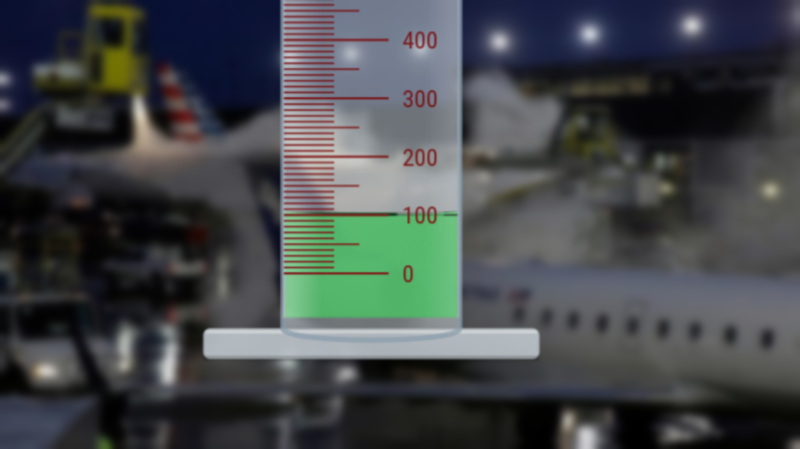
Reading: 100 mL
